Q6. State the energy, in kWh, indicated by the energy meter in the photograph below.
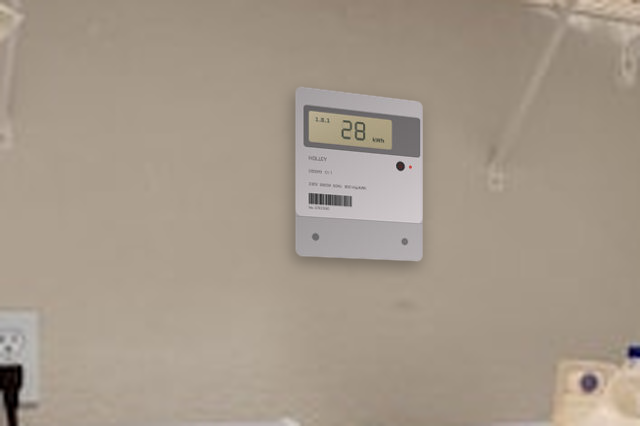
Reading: 28 kWh
